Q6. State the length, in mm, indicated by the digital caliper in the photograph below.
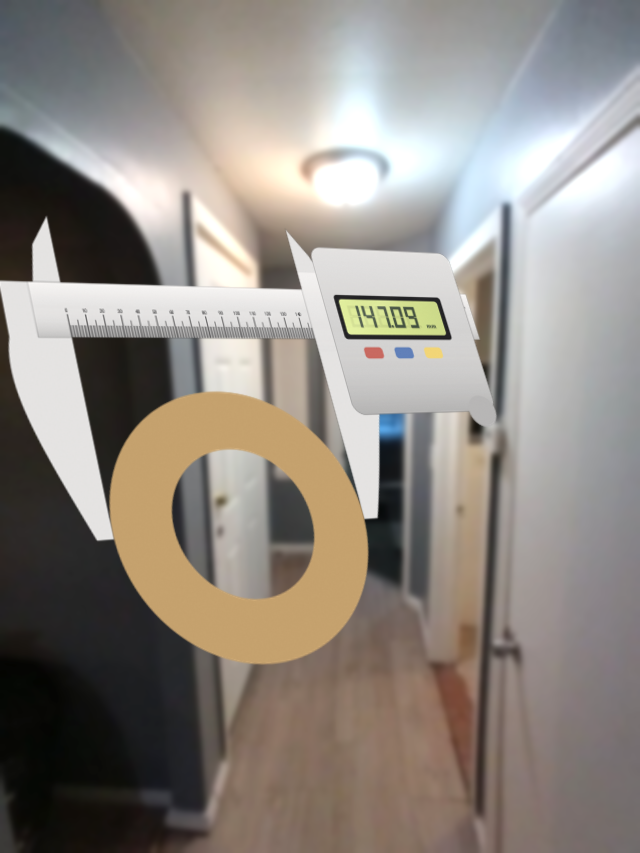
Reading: 147.09 mm
